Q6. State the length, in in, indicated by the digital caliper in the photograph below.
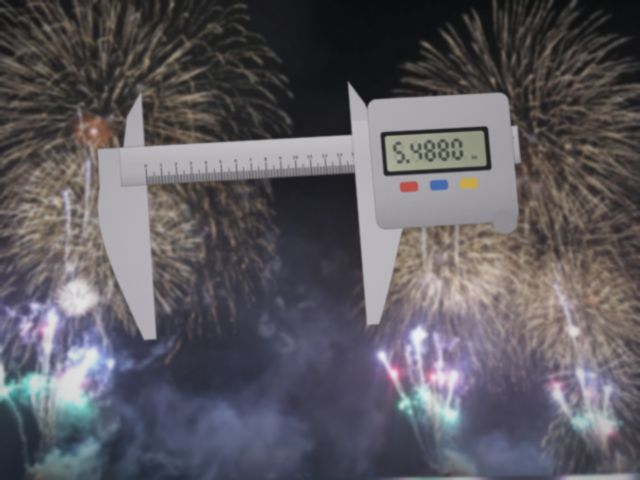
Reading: 5.4880 in
